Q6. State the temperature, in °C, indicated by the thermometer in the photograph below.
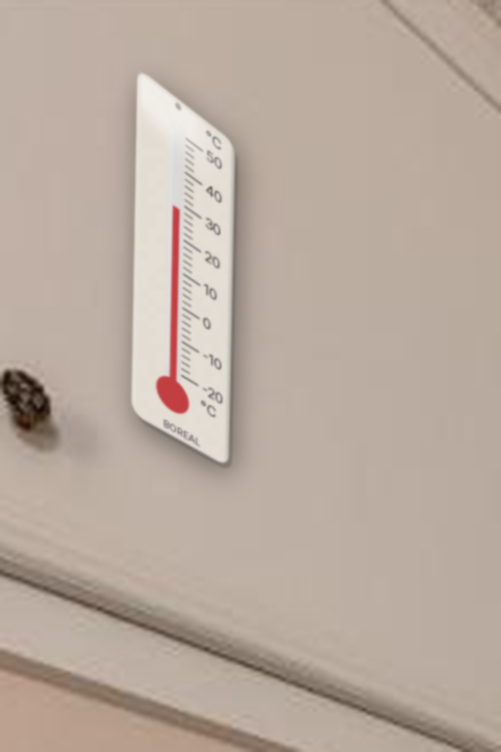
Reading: 28 °C
